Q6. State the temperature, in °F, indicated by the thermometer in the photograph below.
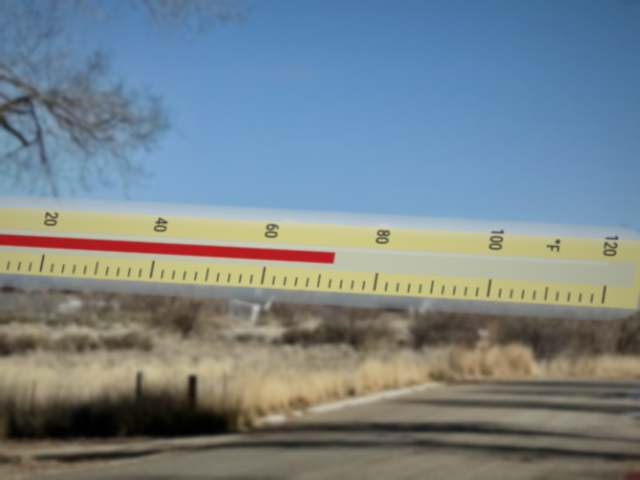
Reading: 72 °F
